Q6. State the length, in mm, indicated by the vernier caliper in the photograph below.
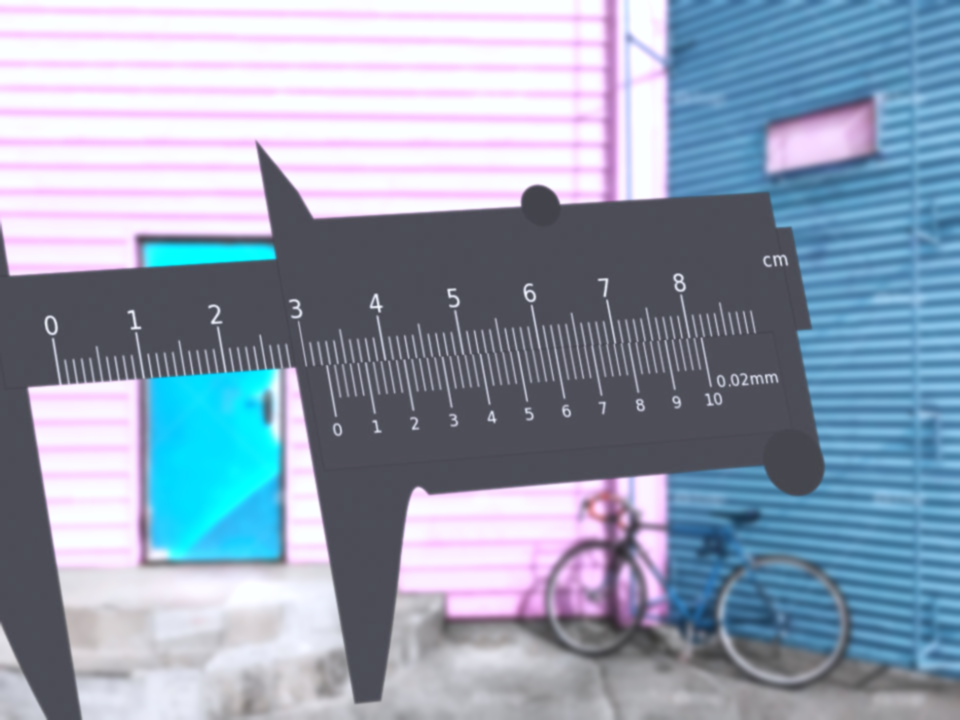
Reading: 32.6 mm
